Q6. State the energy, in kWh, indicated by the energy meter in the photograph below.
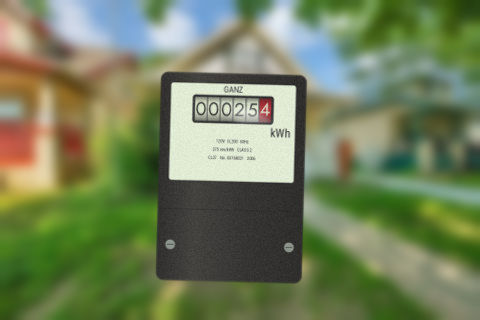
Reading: 25.4 kWh
